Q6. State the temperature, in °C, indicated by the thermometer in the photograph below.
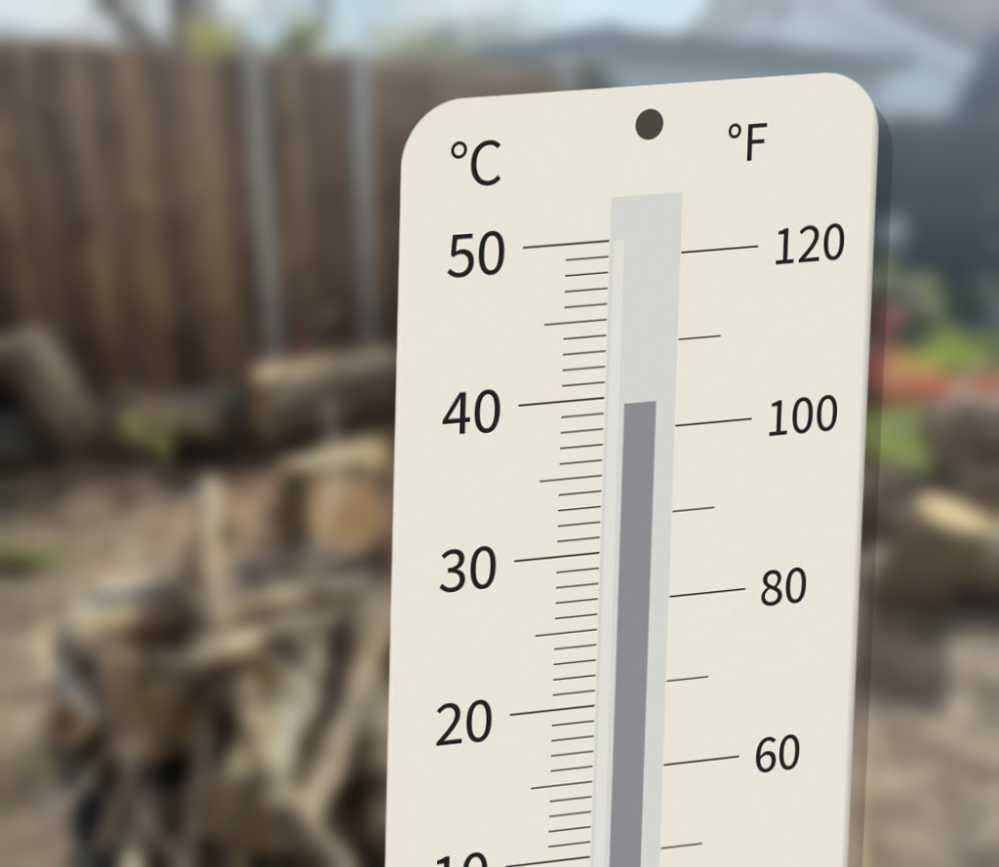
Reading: 39.5 °C
